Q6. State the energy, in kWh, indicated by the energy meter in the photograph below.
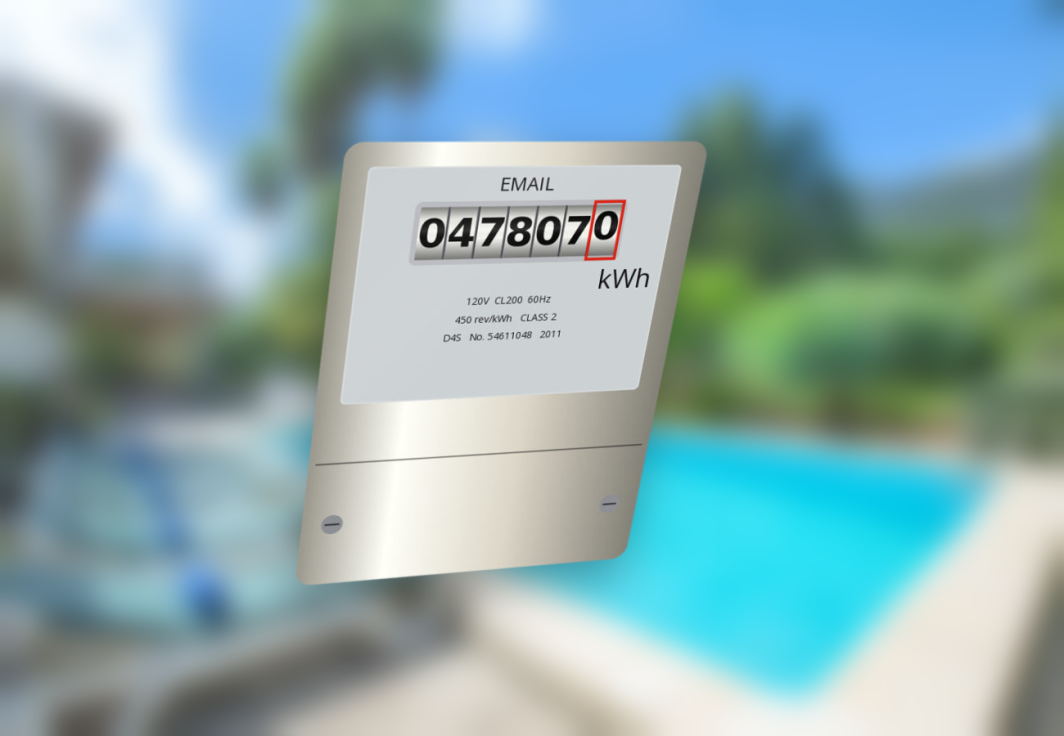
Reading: 47807.0 kWh
